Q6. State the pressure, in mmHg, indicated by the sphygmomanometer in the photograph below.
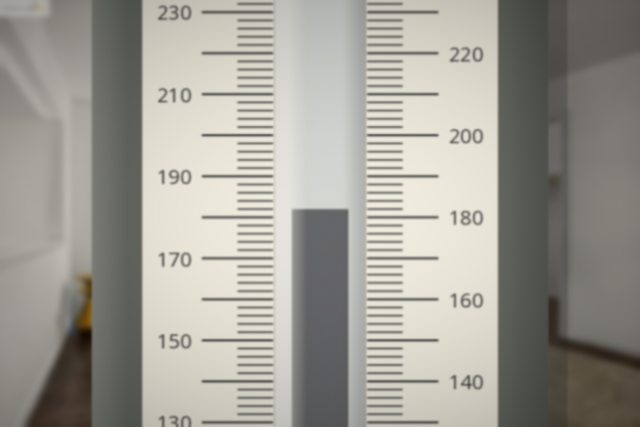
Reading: 182 mmHg
